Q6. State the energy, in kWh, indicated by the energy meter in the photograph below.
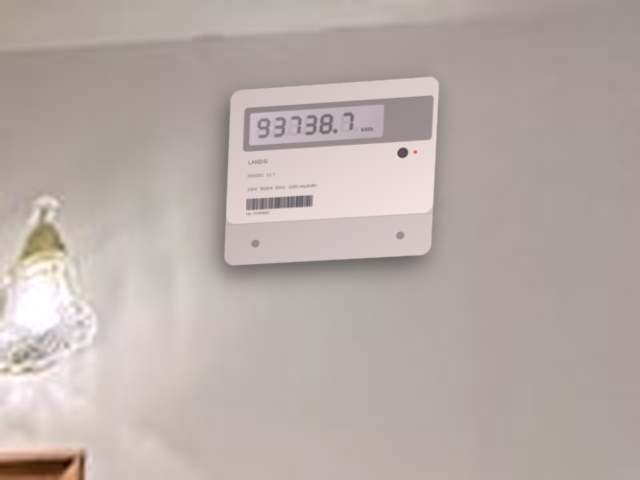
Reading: 93738.7 kWh
